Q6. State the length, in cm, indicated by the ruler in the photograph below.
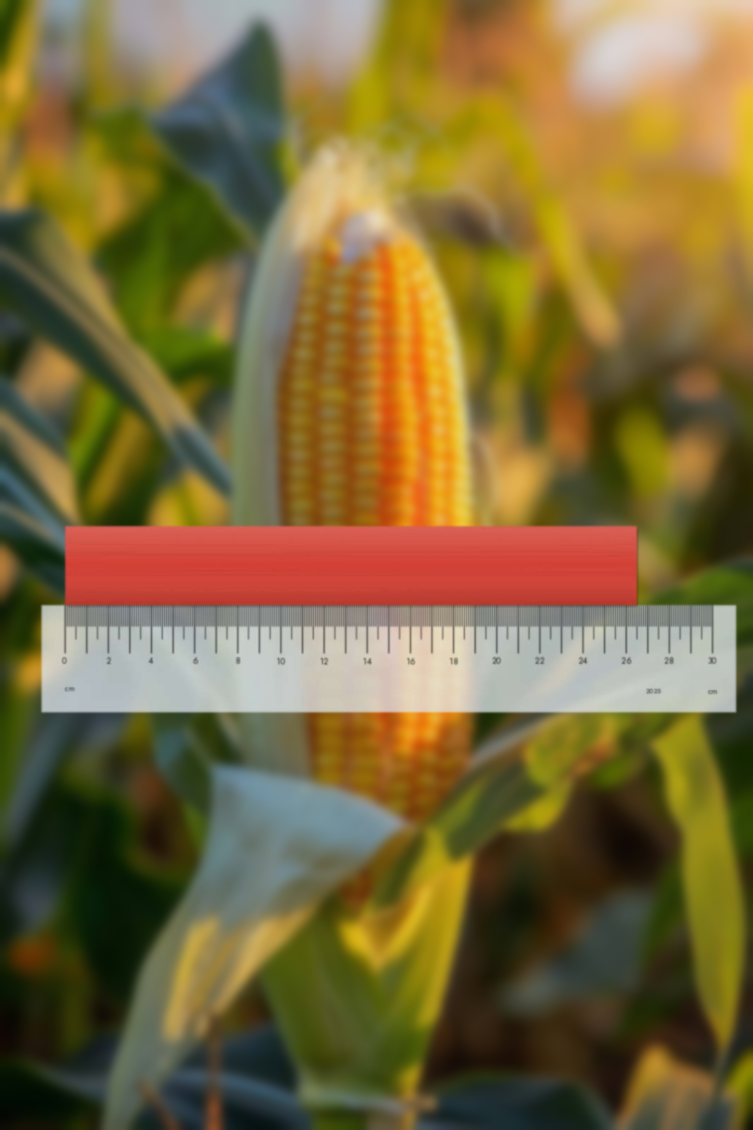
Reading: 26.5 cm
